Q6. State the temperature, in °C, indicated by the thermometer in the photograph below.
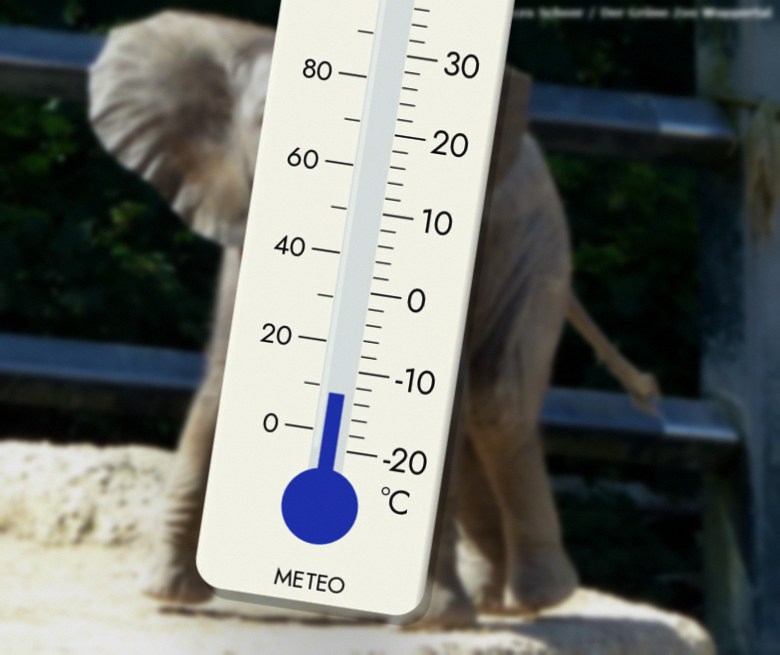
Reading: -13 °C
